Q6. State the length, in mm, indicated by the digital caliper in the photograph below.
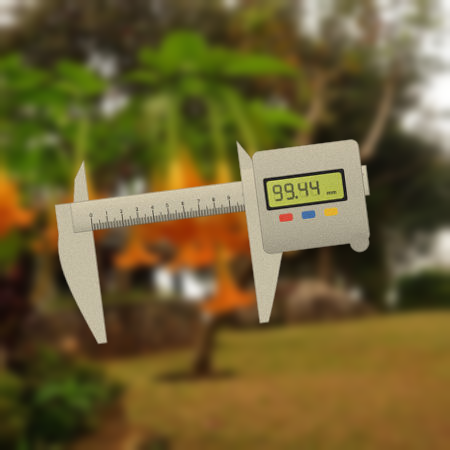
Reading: 99.44 mm
